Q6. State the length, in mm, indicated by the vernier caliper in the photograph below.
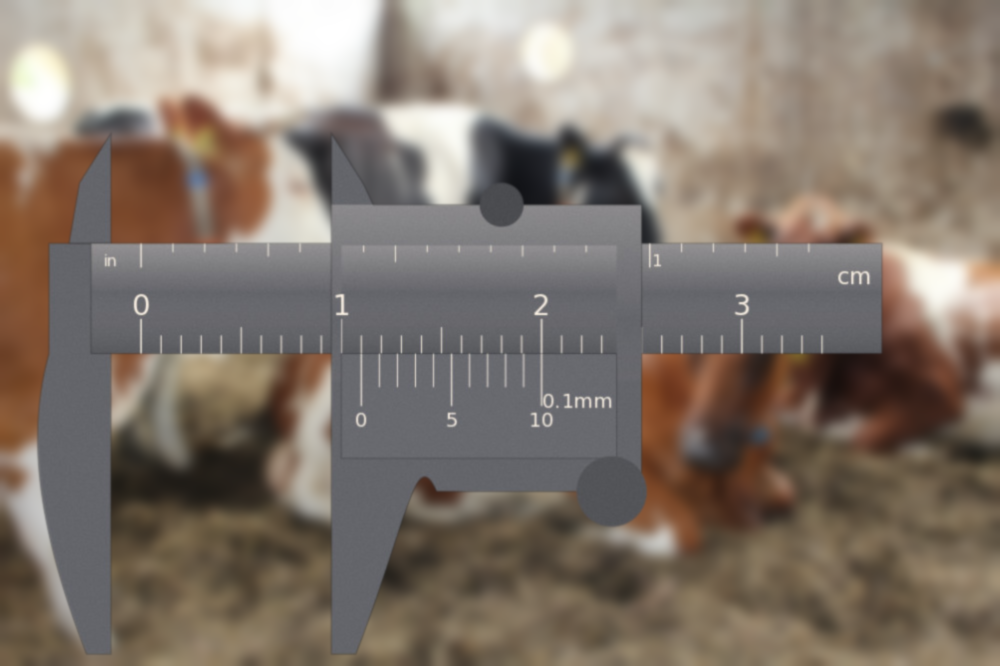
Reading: 11.0 mm
